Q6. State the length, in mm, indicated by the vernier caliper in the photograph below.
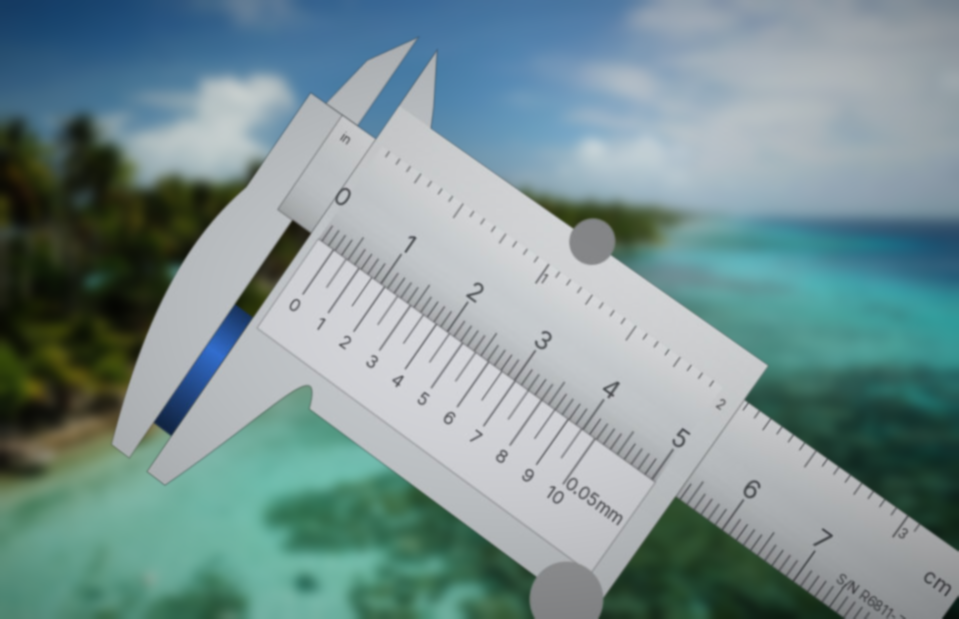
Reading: 2.8 mm
